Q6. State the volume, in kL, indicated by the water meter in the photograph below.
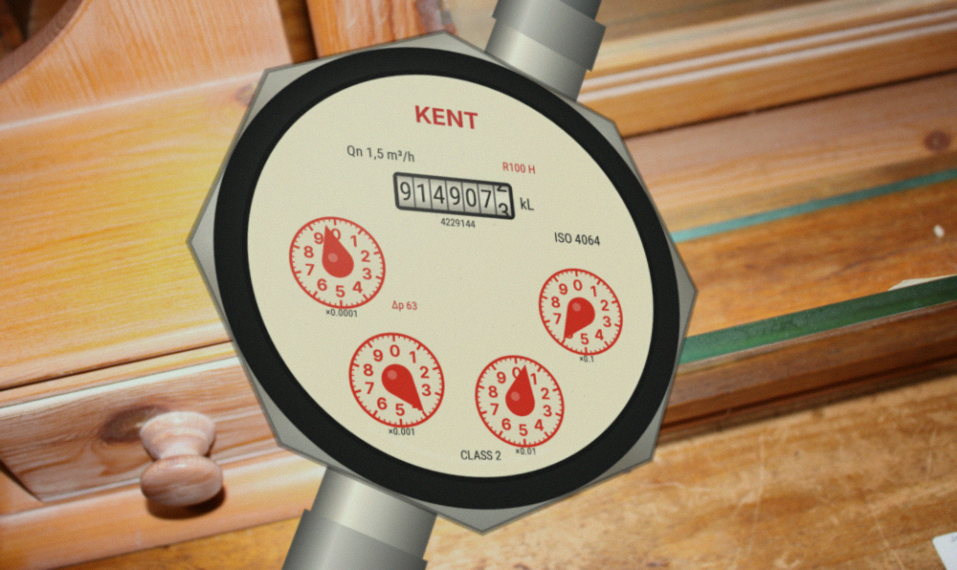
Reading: 9149072.6039 kL
